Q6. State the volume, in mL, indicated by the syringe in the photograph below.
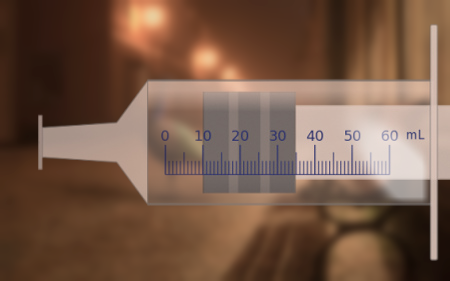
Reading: 10 mL
